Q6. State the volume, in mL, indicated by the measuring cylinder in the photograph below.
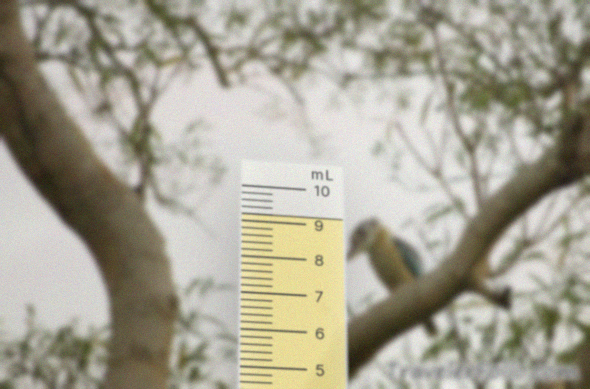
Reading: 9.2 mL
